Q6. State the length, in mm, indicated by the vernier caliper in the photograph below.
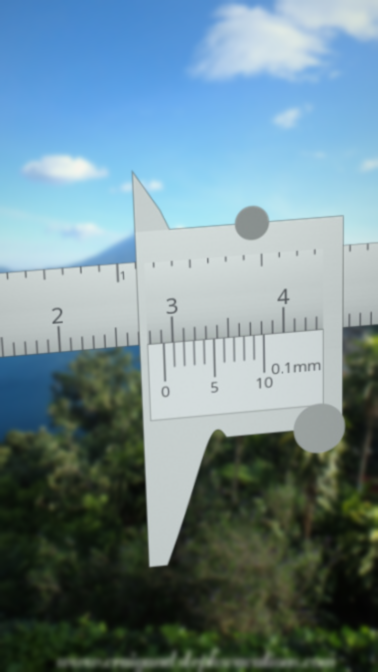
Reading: 29.2 mm
